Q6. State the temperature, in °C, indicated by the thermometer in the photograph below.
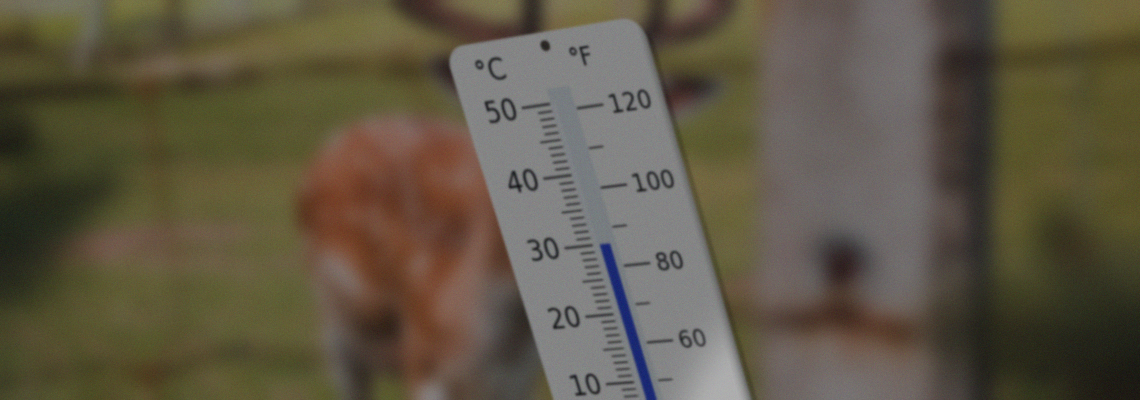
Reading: 30 °C
